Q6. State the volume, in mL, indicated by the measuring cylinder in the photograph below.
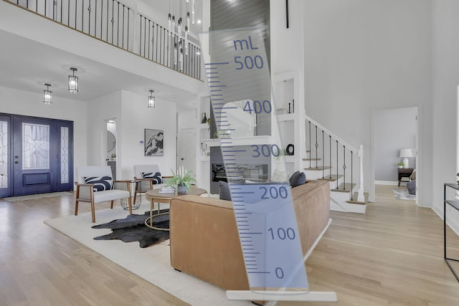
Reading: 220 mL
